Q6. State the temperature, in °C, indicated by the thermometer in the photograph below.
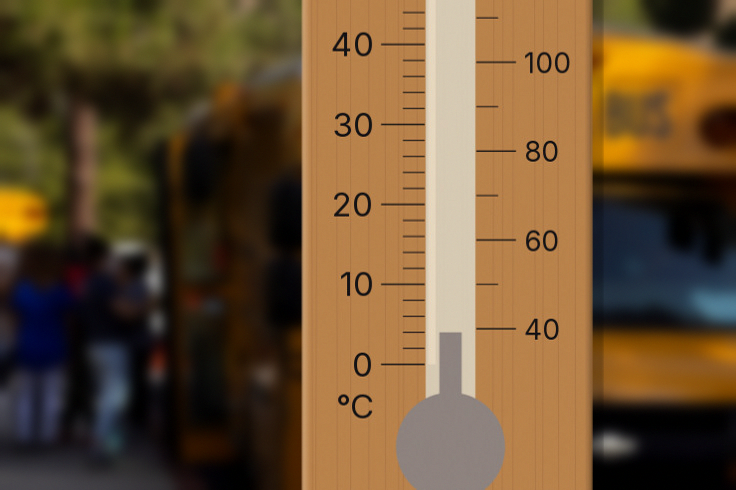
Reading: 4 °C
